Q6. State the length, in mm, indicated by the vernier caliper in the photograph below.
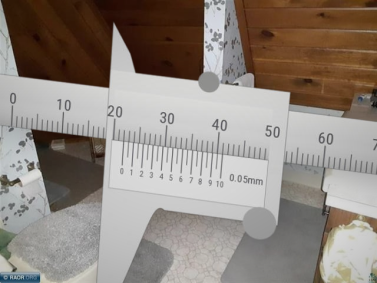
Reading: 22.0 mm
